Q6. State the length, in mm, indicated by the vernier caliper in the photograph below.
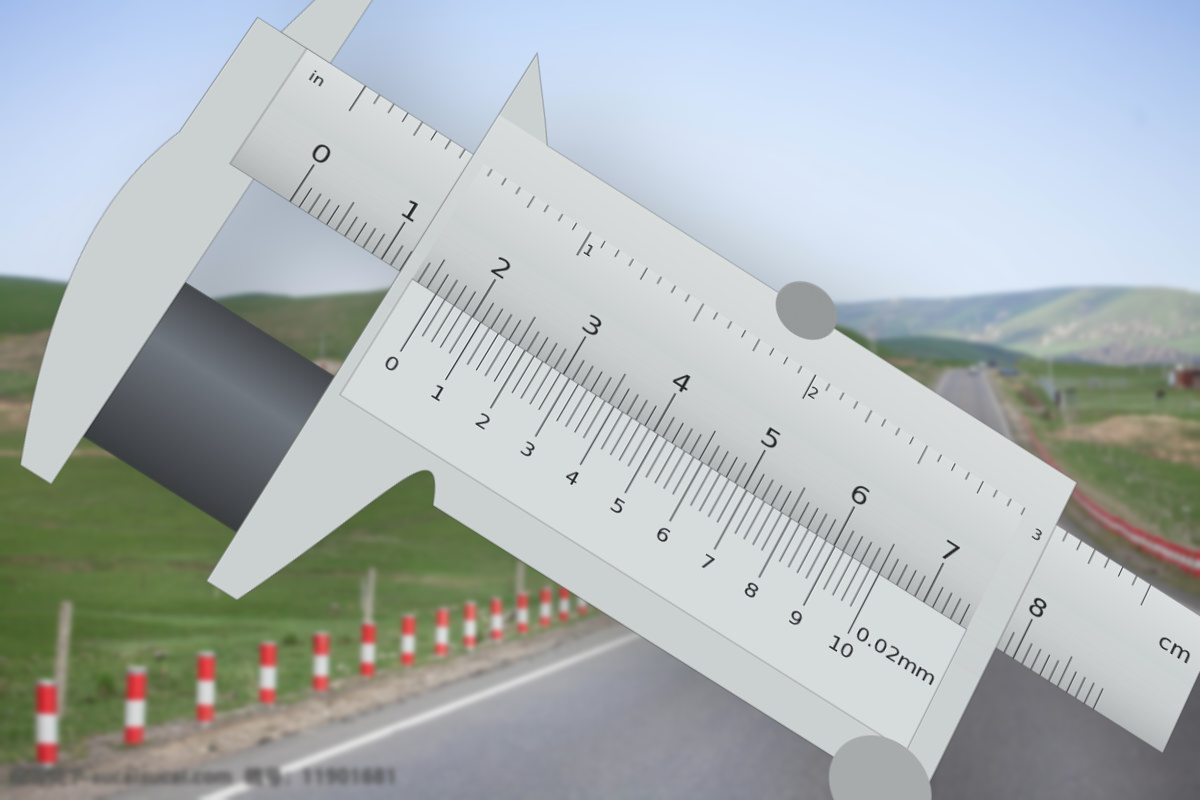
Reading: 16.0 mm
